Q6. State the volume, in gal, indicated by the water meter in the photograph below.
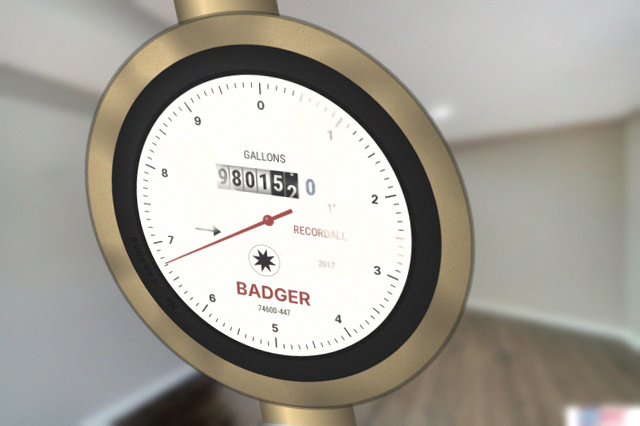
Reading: 9801516.7 gal
